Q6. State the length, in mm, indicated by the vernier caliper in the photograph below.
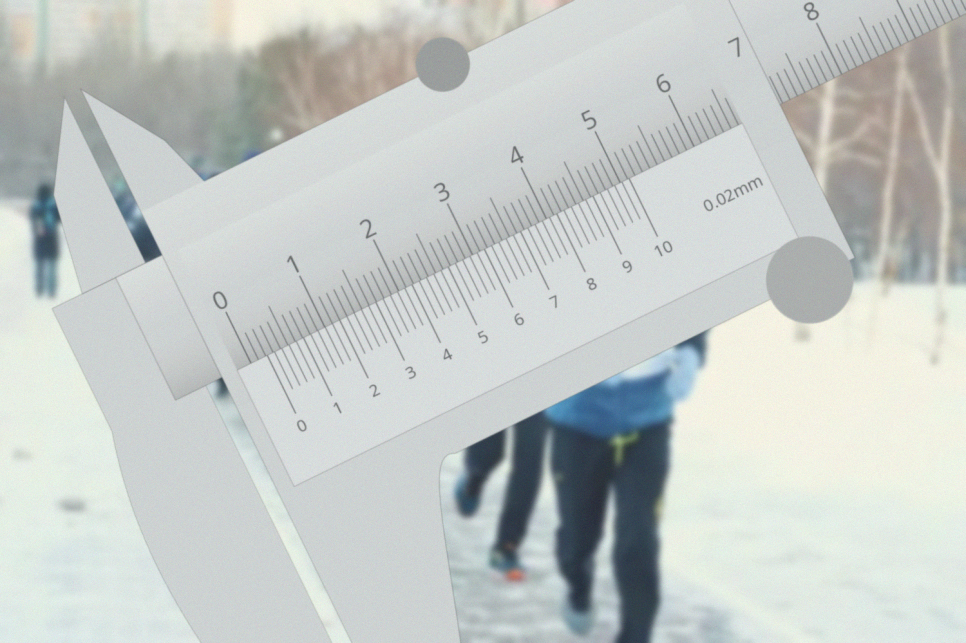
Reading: 2.2 mm
